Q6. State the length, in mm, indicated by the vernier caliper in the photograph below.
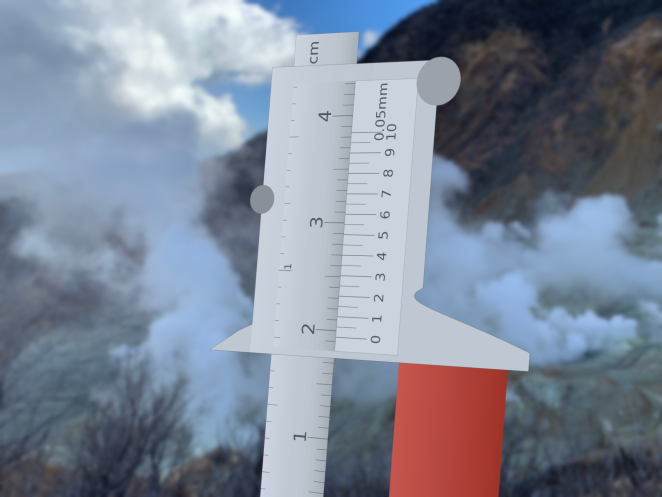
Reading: 19.4 mm
